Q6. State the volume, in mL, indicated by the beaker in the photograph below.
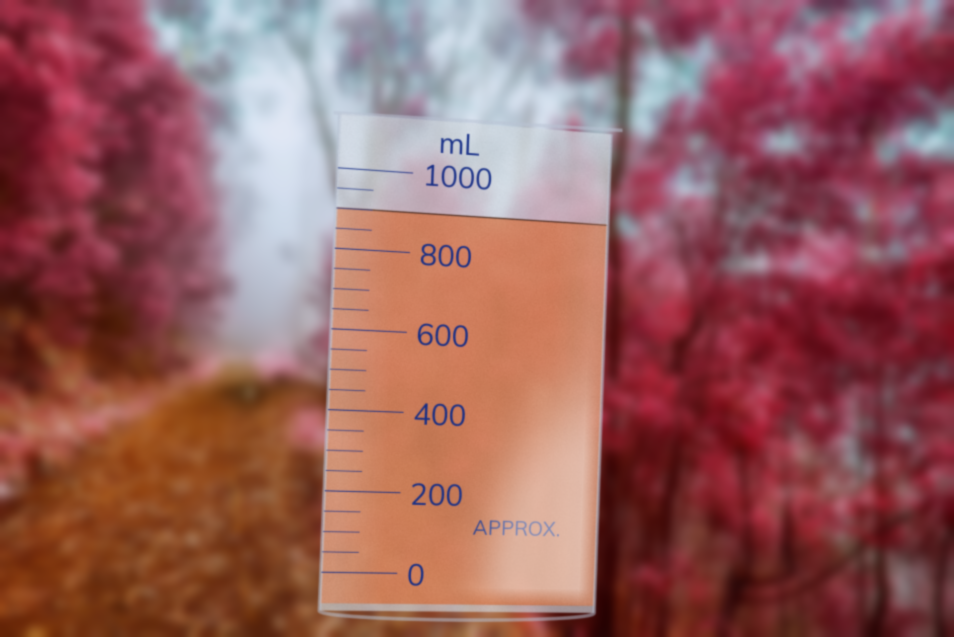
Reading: 900 mL
